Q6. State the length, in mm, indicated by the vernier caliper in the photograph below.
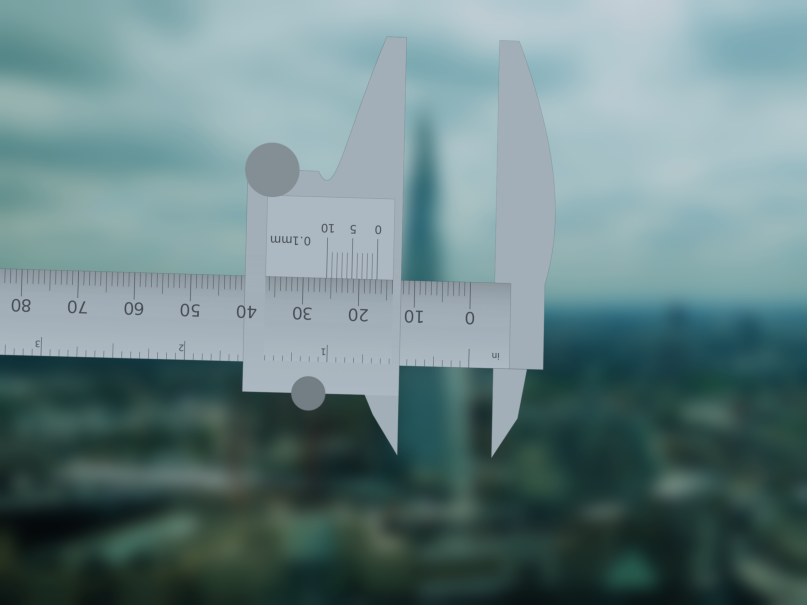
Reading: 16.8 mm
